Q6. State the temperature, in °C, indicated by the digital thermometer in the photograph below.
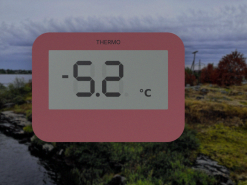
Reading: -5.2 °C
